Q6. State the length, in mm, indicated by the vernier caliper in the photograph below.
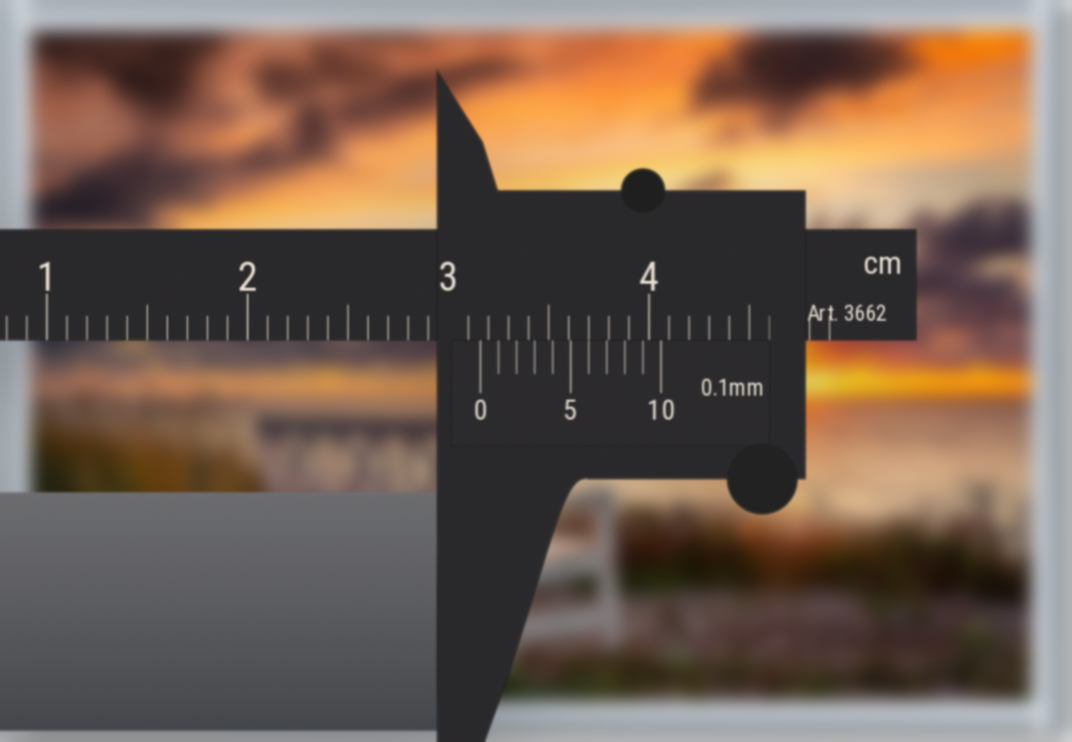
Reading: 31.6 mm
